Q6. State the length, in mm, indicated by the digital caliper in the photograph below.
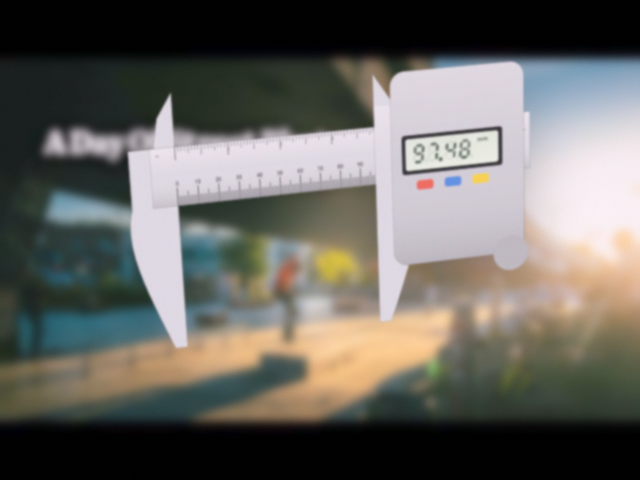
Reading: 97.48 mm
